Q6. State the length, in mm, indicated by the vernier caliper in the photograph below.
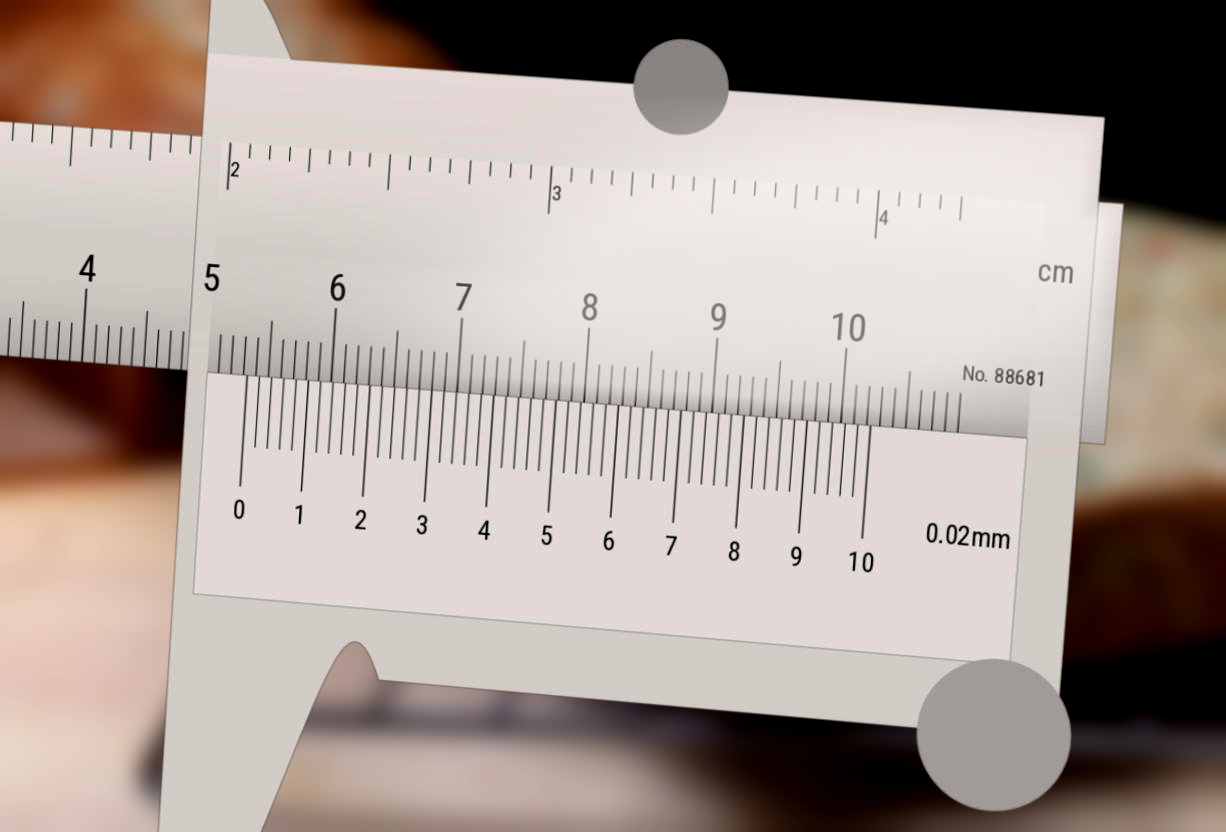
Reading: 53.3 mm
